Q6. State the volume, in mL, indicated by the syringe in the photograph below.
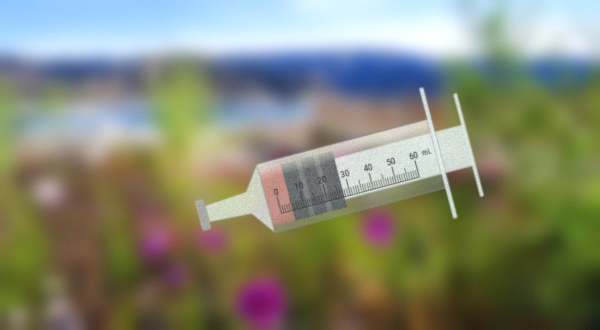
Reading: 5 mL
